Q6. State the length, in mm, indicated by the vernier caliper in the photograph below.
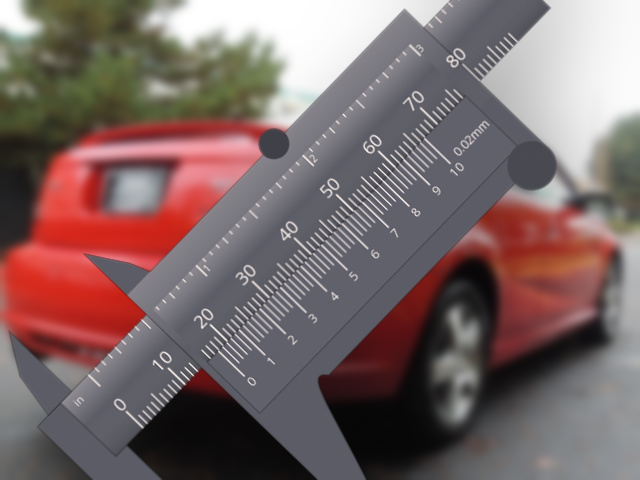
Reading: 17.8 mm
